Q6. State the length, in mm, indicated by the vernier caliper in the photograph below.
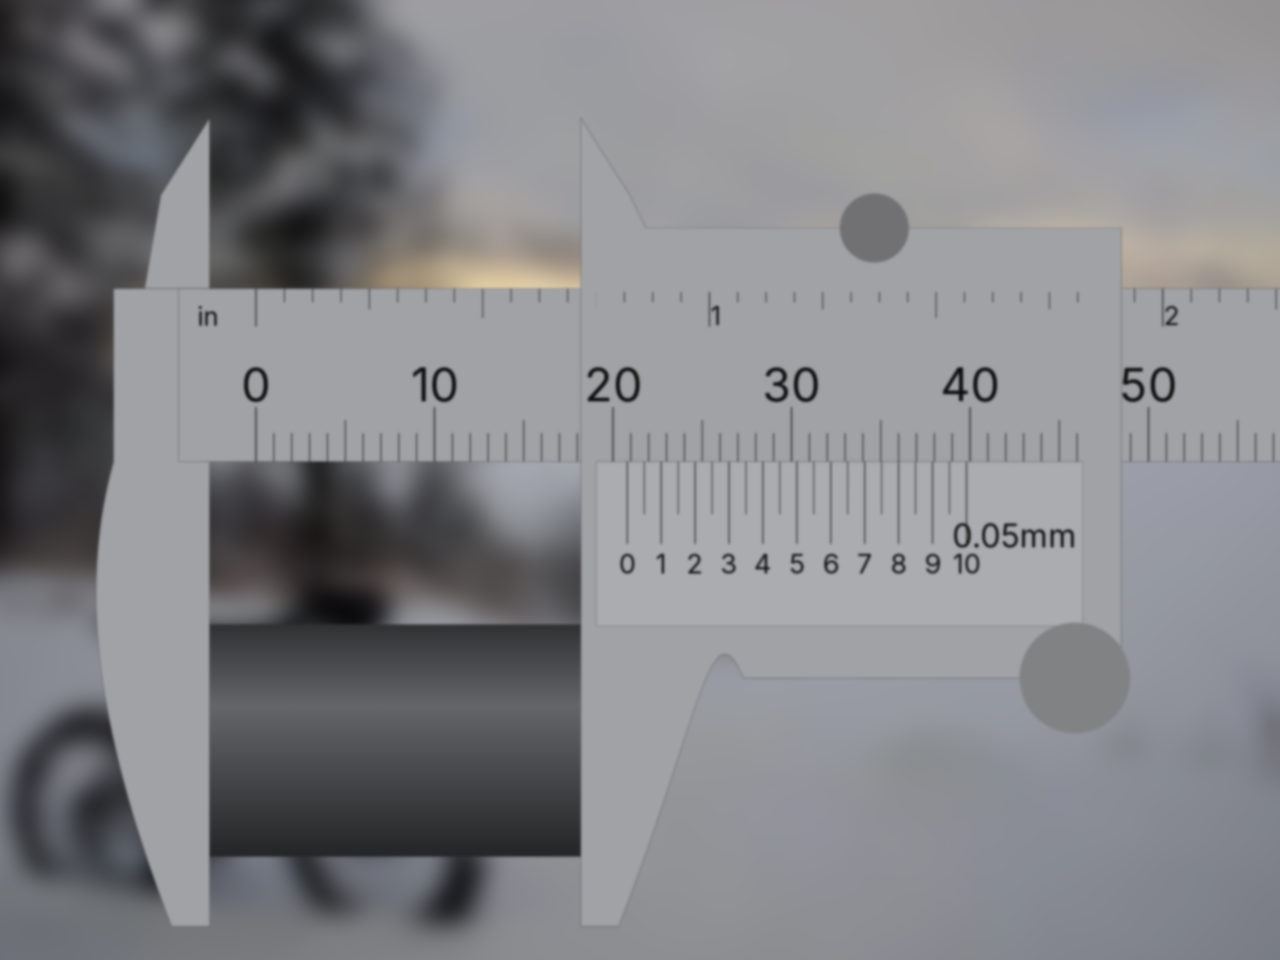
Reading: 20.8 mm
